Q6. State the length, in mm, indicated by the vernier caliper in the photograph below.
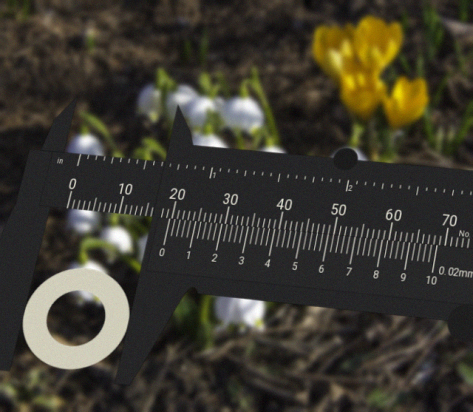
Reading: 19.6 mm
